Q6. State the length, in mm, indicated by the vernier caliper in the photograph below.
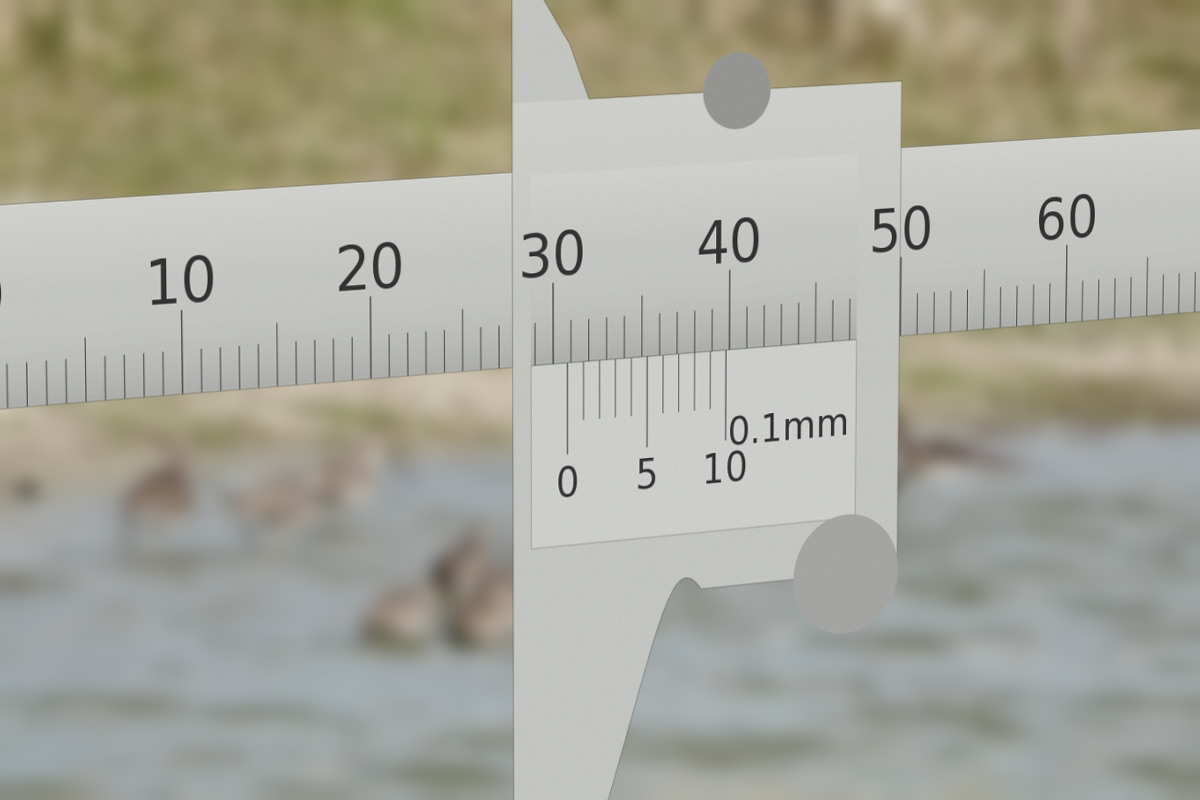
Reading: 30.8 mm
